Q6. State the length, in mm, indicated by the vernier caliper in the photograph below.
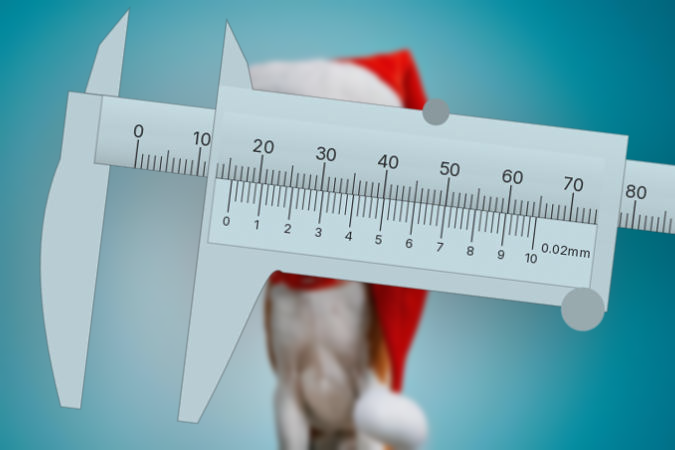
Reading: 15.6 mm
